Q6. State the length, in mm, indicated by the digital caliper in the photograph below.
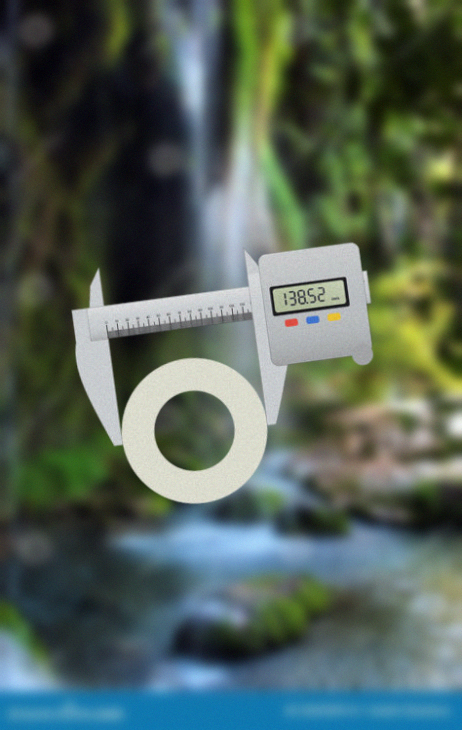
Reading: 138.52 mm
